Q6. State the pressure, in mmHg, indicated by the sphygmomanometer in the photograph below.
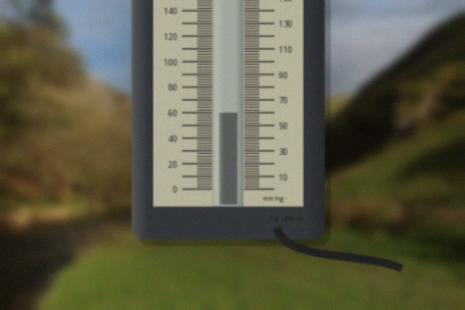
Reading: 60 mmHg
